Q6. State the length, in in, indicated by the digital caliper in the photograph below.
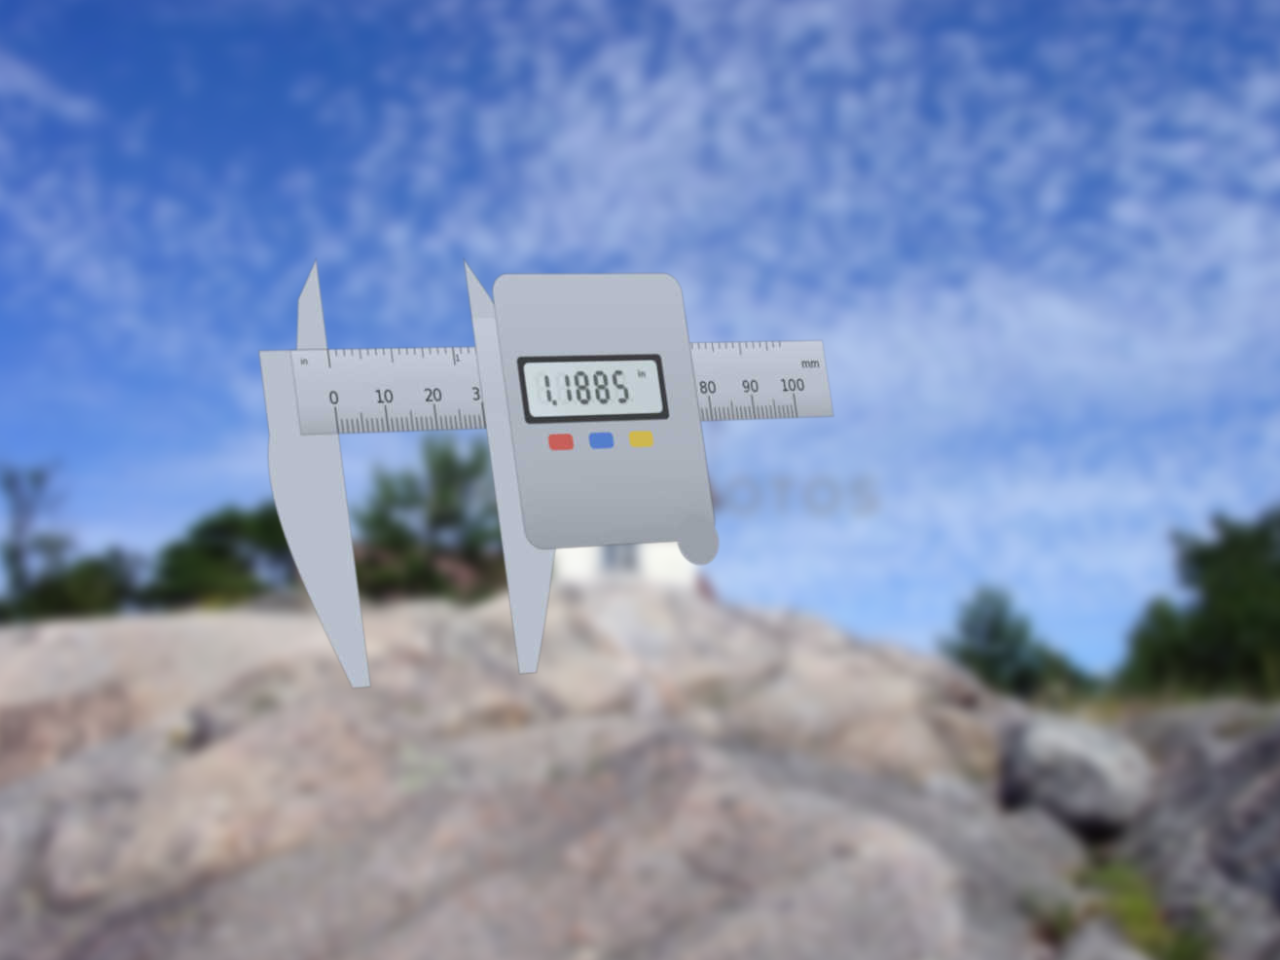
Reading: 1.1885 in
